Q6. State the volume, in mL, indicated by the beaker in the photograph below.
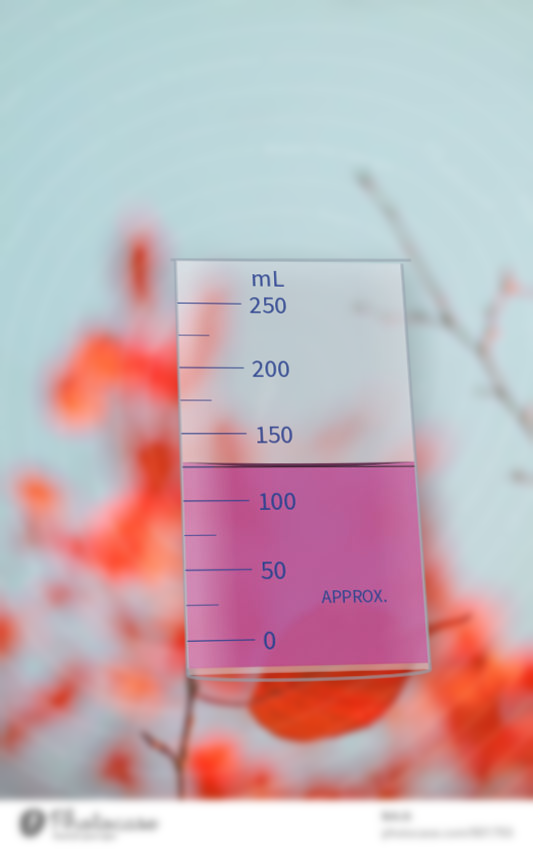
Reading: 125 mL
